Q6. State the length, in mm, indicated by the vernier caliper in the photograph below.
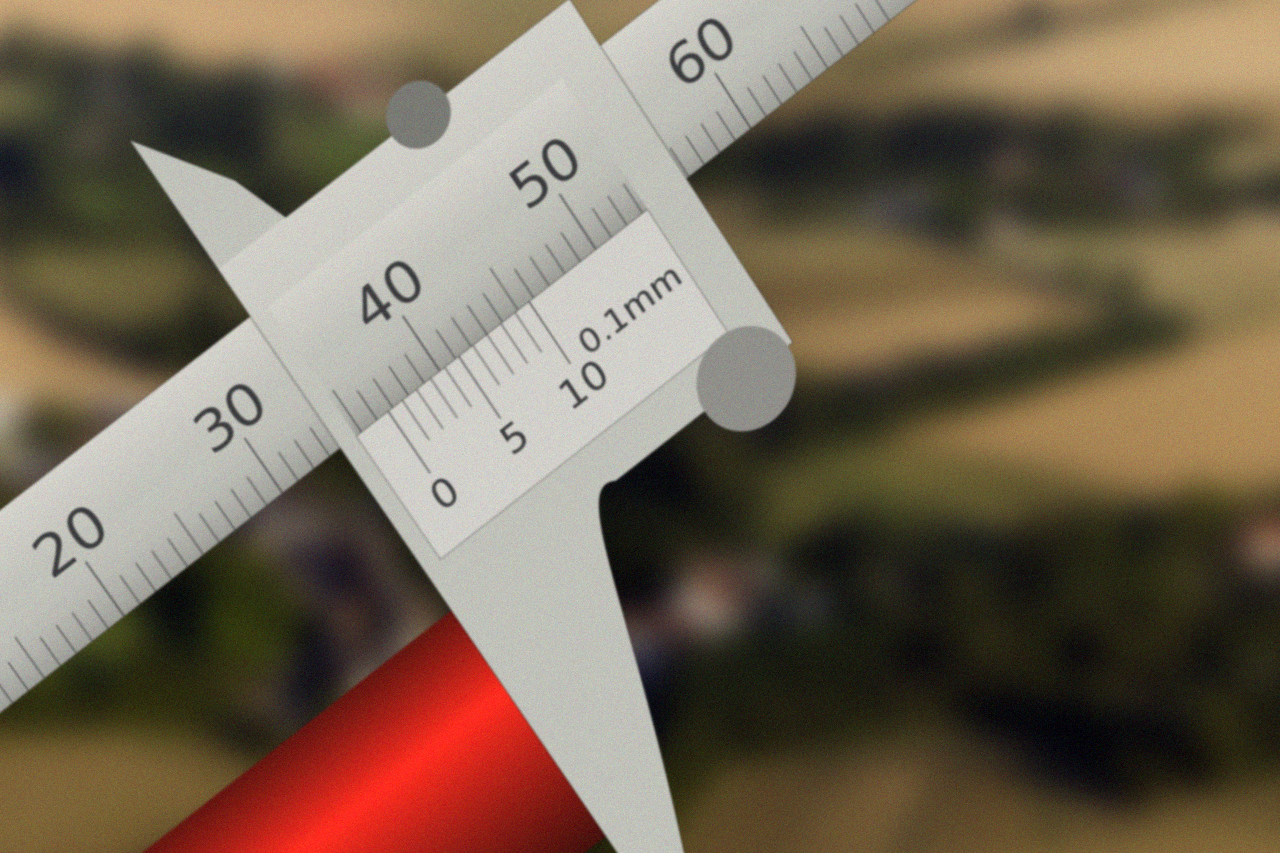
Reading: 36.7 mm
